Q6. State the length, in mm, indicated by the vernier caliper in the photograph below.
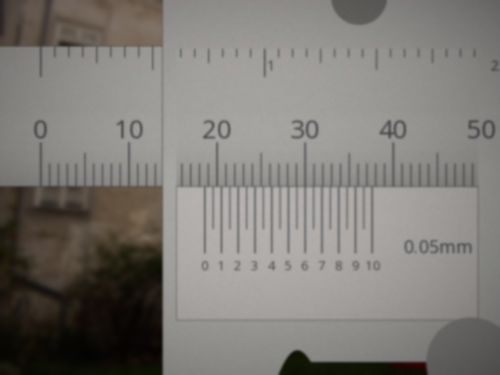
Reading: 18.6 mm
